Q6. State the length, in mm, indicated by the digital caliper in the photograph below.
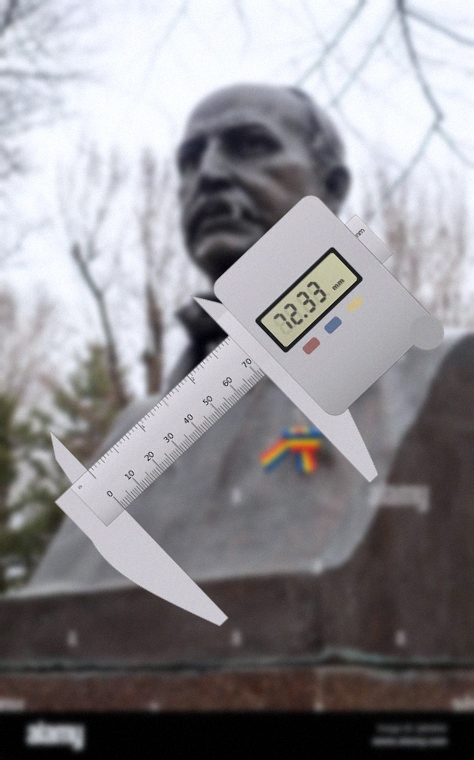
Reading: 72.33 mm
